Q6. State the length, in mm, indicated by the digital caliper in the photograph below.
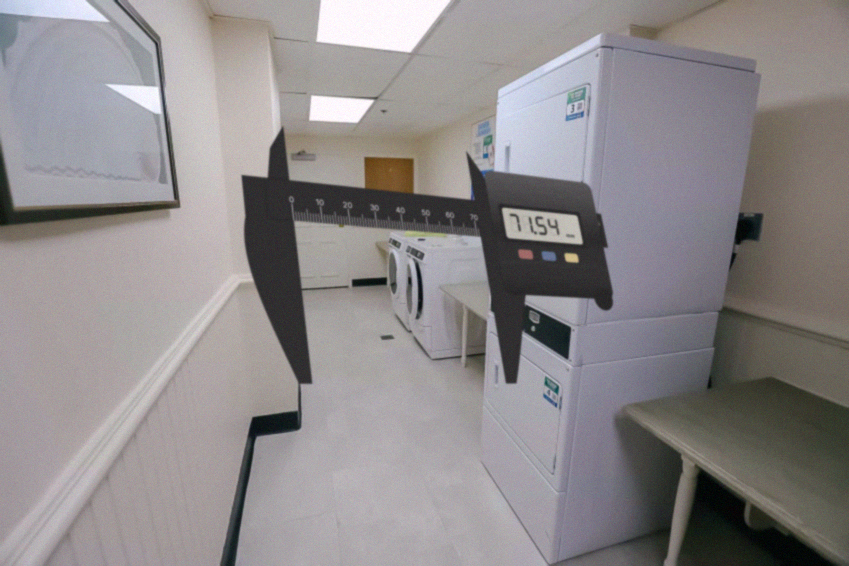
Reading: 71.54 mm
